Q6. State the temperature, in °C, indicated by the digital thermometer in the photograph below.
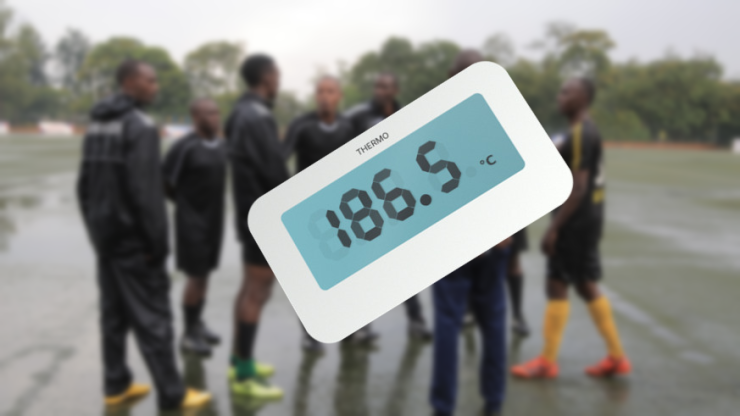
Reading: 186.5 °C
